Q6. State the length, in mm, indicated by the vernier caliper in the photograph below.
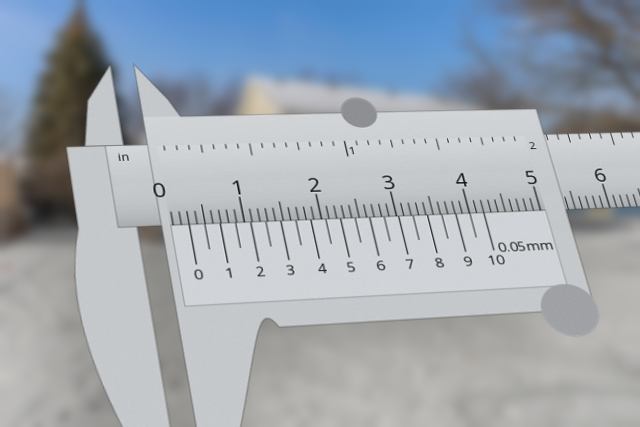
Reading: 3.0 mm
